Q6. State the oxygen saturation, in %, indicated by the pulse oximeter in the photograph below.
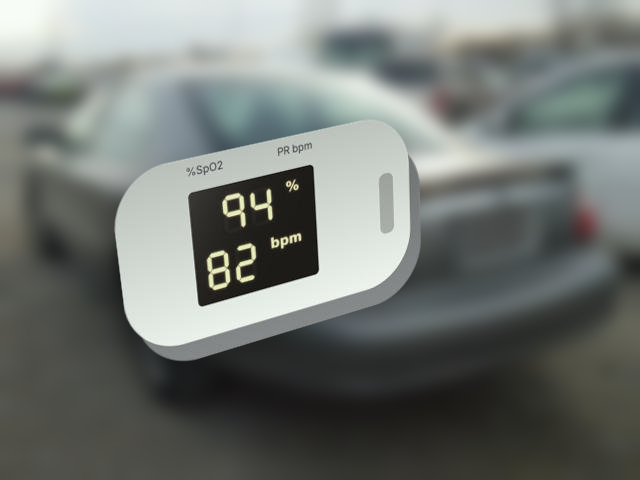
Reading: 94 %
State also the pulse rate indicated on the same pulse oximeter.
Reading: 82 bpm
